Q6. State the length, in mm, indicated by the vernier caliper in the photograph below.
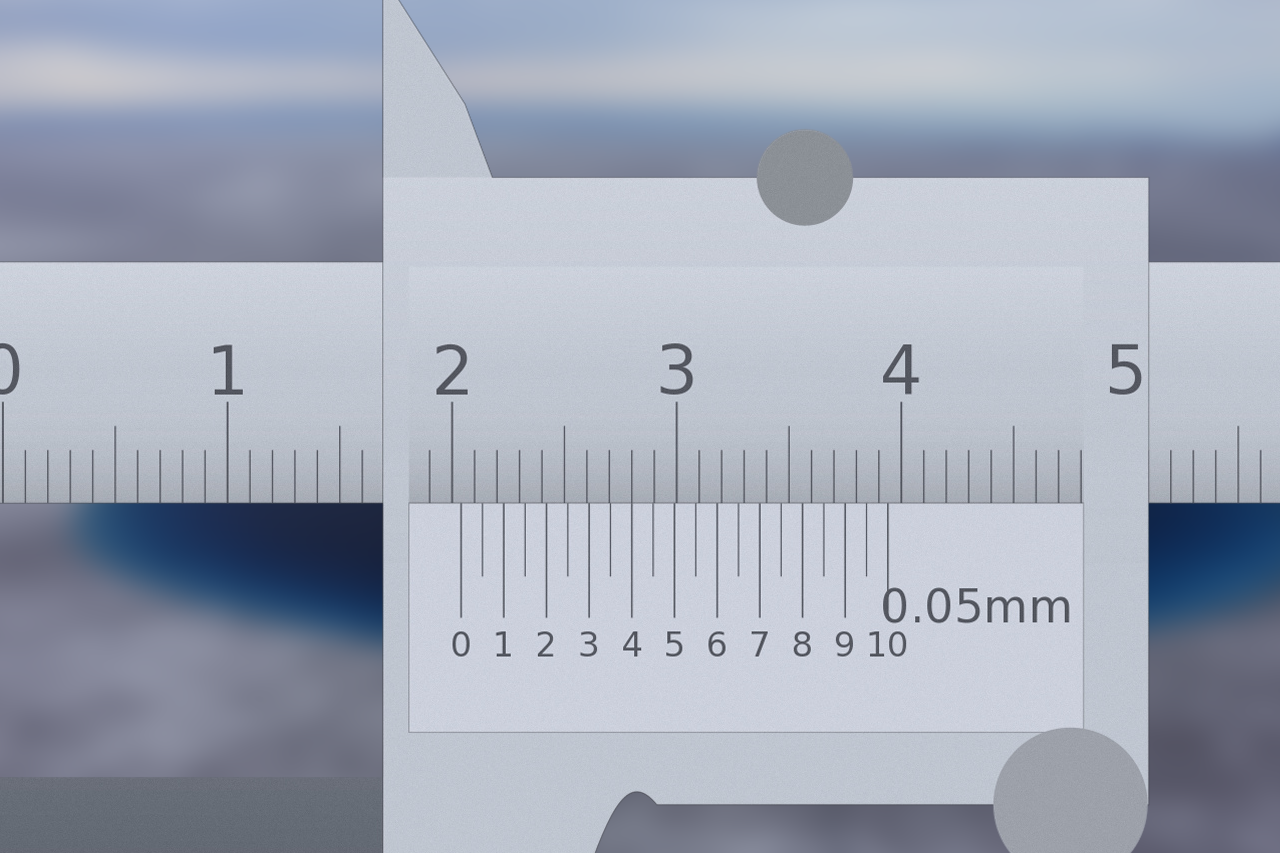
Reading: 20.4 mm
